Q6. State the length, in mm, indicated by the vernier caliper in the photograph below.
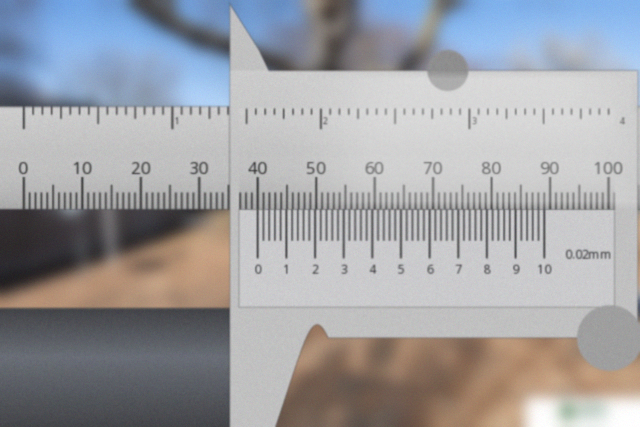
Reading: 40.0 mm
